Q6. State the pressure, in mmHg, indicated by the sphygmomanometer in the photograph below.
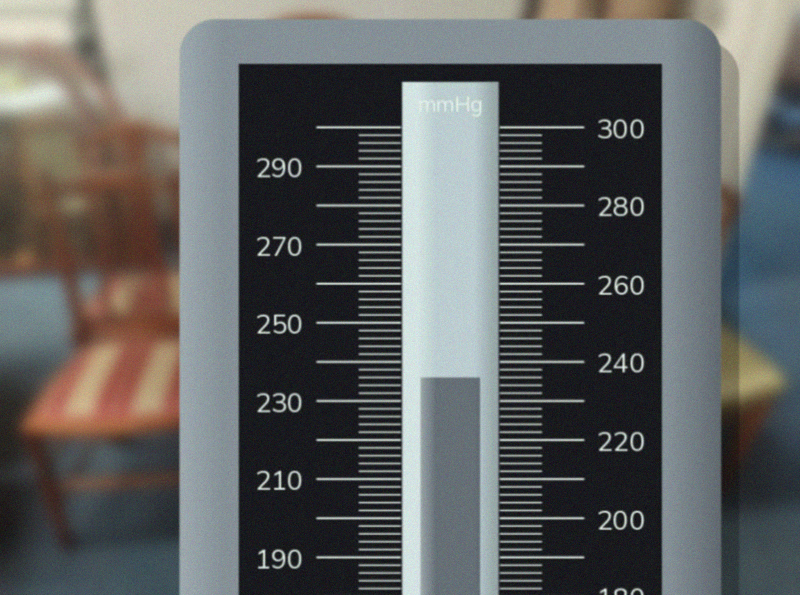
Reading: 236 mmHg
